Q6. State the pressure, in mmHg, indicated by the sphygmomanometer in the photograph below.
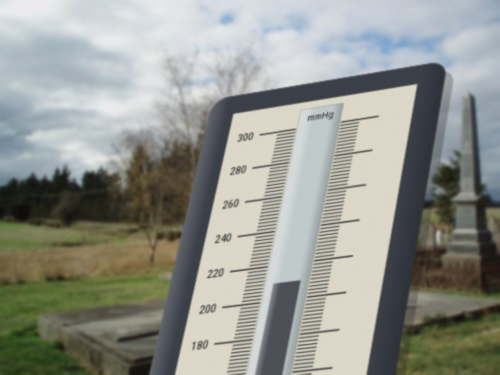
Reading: 210 mmHg
